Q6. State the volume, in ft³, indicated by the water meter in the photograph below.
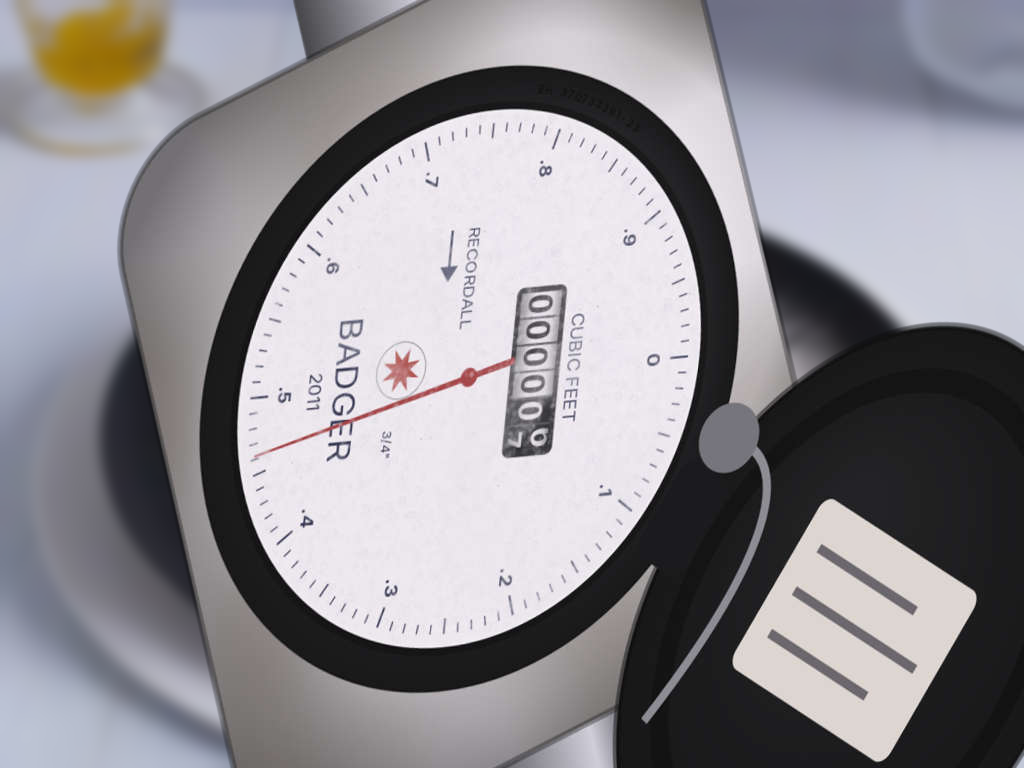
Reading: 6.46 ft³
